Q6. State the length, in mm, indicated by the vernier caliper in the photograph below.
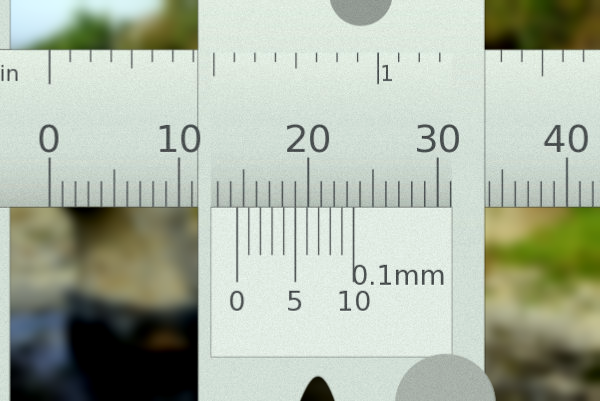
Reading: 14.5 mm
